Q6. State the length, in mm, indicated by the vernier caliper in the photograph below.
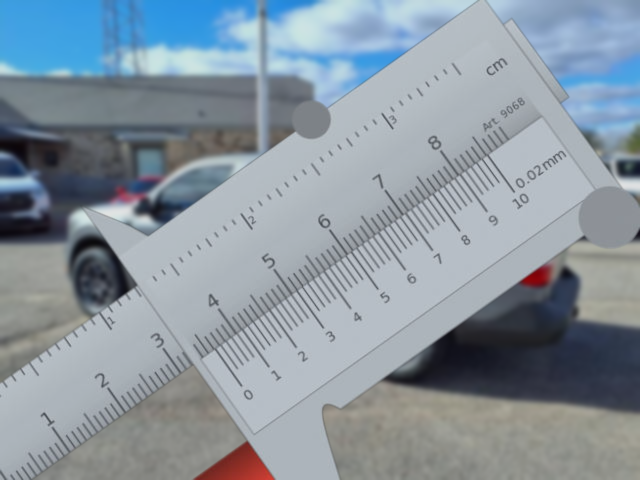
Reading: 36.2 mm
